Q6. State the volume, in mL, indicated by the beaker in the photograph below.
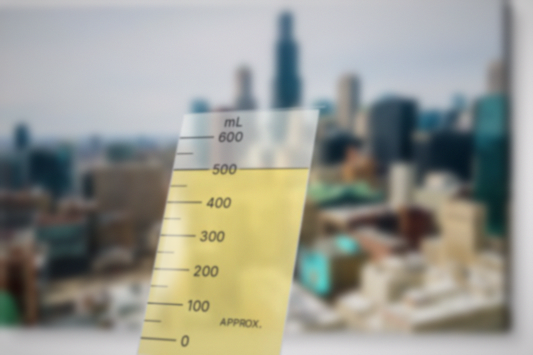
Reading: 500 mL
